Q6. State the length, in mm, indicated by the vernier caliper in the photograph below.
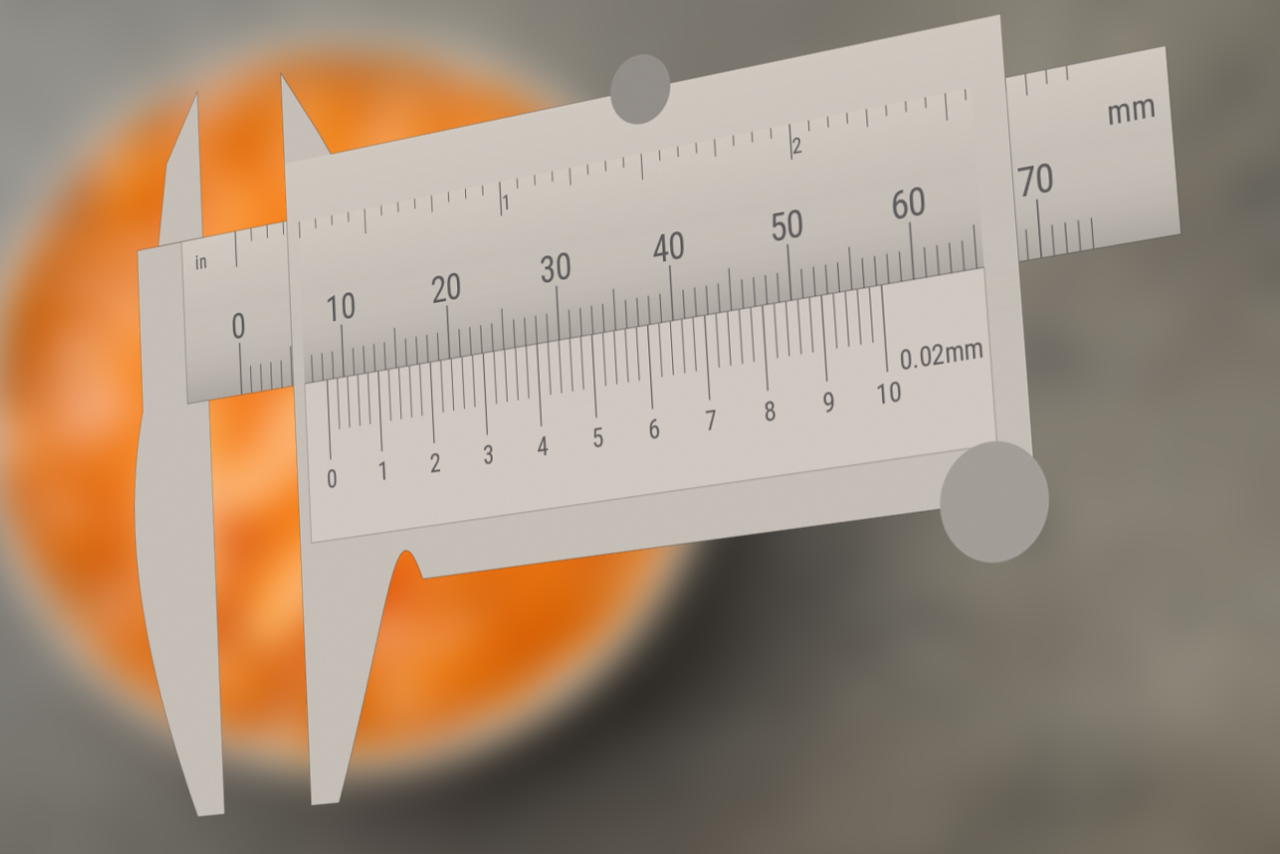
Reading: 8.4 mm
